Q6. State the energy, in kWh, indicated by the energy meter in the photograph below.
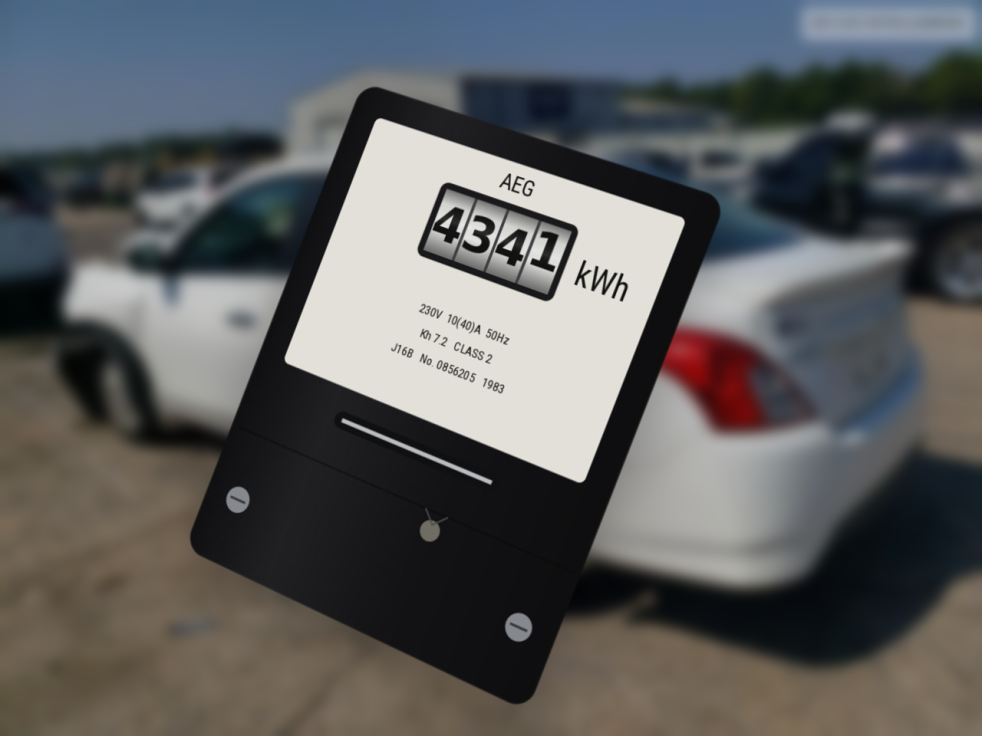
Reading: 4341 kWh
